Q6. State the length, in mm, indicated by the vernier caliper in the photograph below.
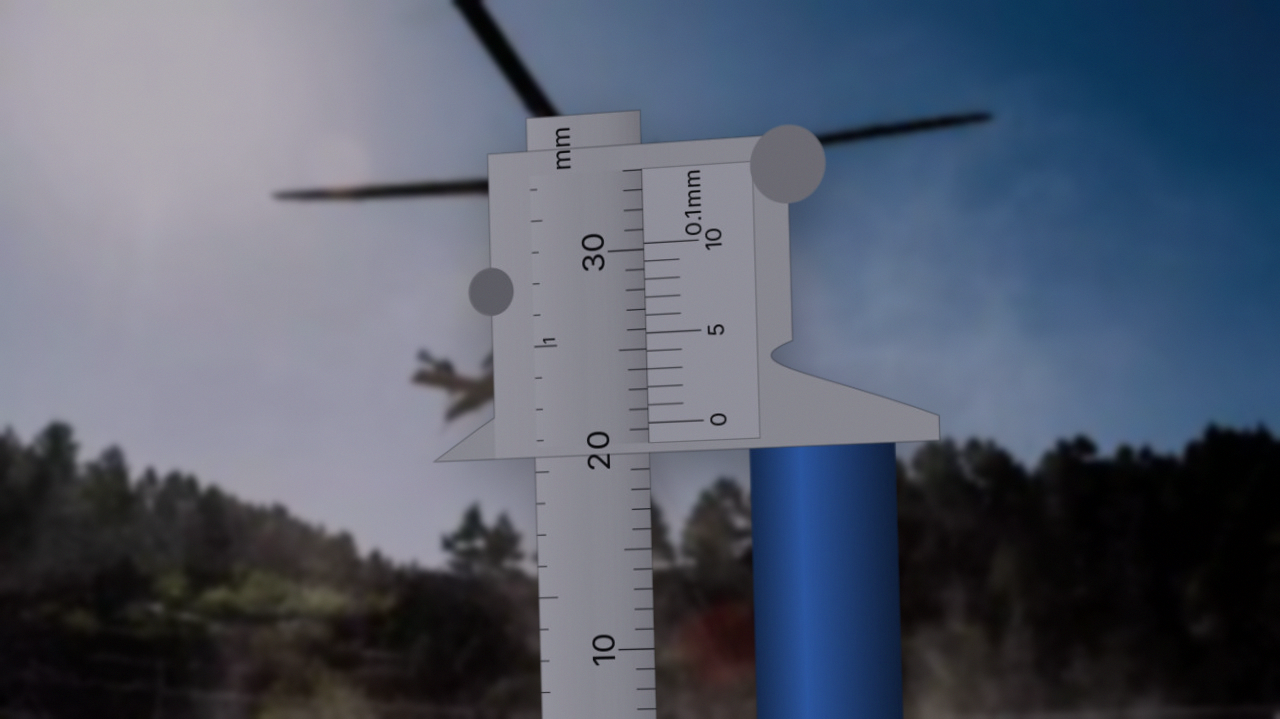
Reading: 21.3 mm
